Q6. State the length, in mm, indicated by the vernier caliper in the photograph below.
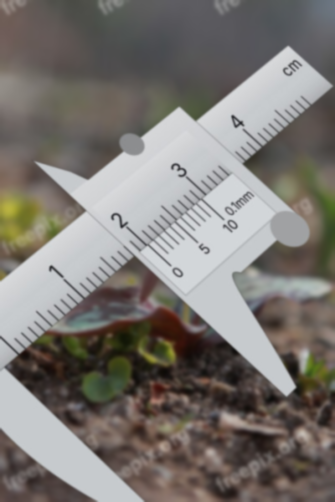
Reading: 20.2 mm
